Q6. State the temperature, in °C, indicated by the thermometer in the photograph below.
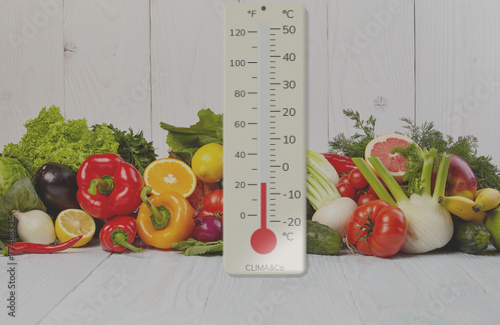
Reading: -6 °C
